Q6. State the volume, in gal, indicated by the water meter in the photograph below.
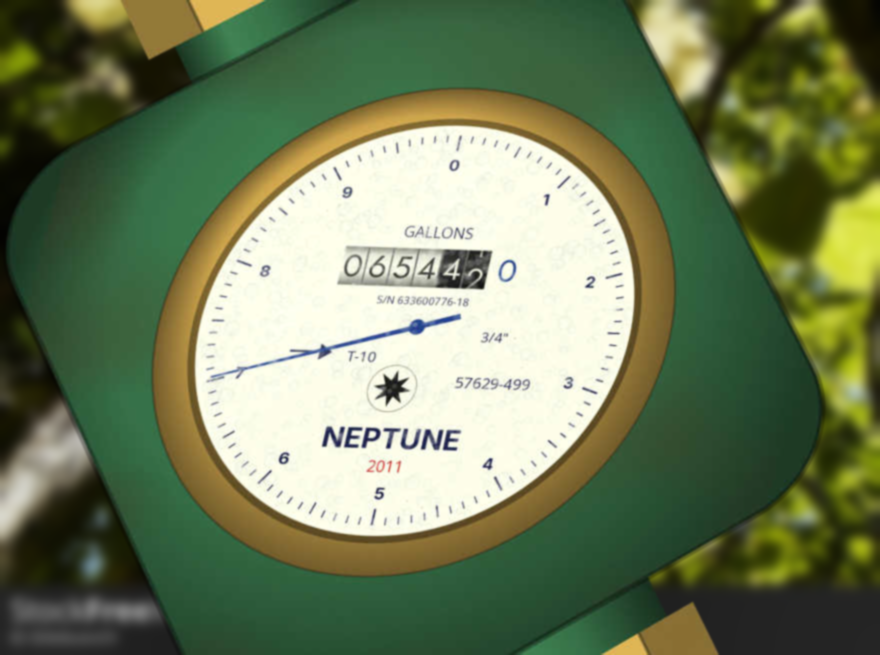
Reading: 654417.0 gal
